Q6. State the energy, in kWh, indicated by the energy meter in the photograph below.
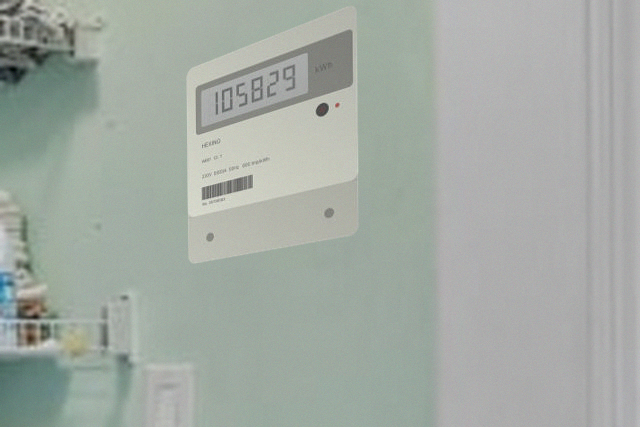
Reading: 105829 kWh
